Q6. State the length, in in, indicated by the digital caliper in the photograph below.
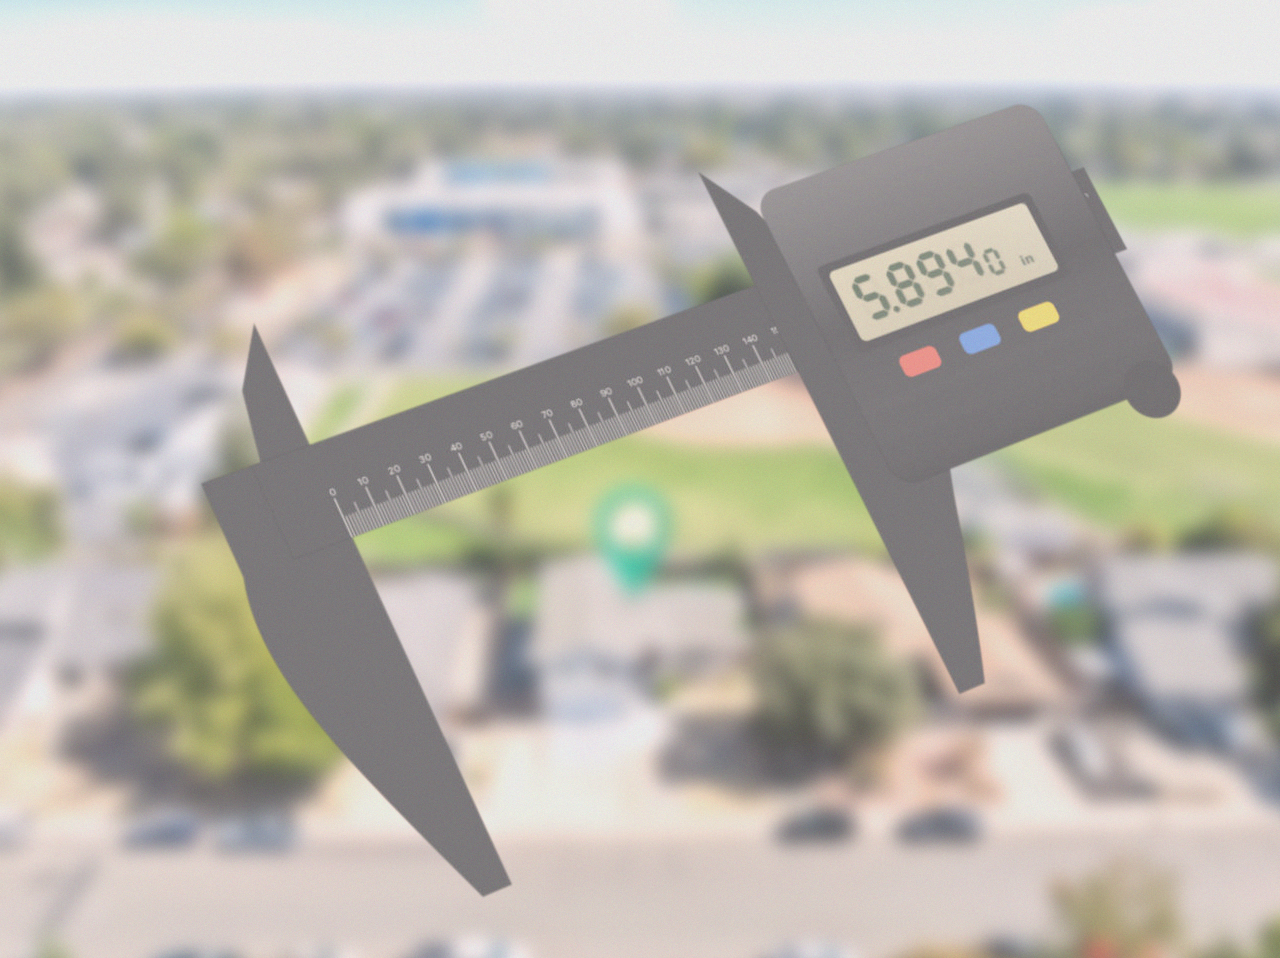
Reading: 5.8940 in
